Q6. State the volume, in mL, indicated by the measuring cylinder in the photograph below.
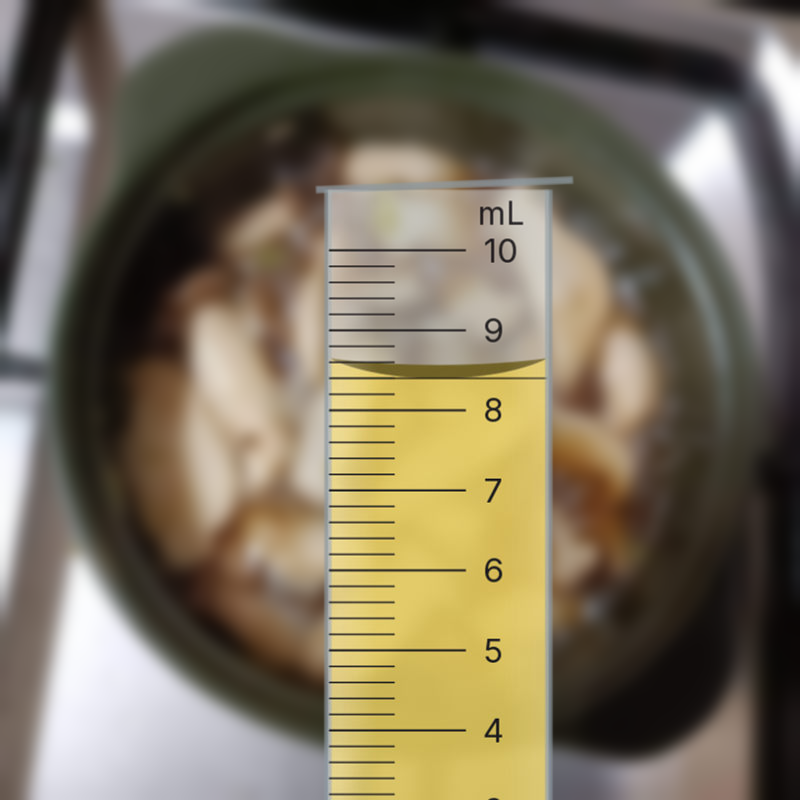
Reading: 8.4 mL
